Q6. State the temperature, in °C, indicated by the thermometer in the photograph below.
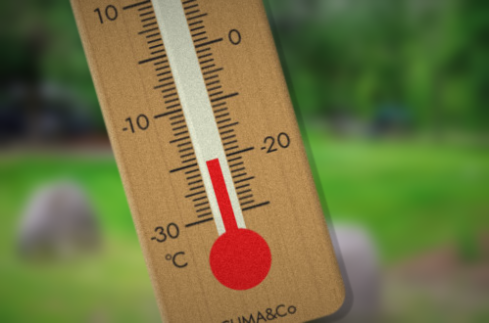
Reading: -20 °C
